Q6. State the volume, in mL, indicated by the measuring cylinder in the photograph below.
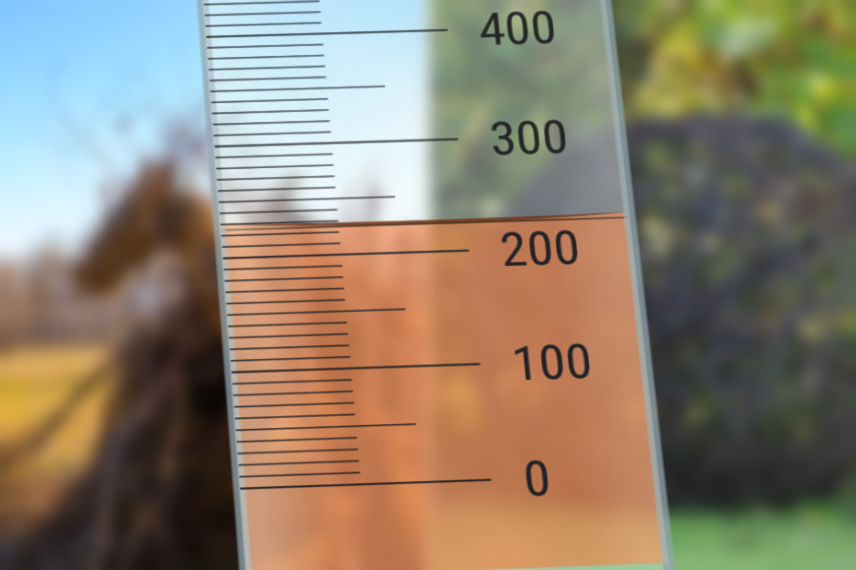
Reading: 225 mL
